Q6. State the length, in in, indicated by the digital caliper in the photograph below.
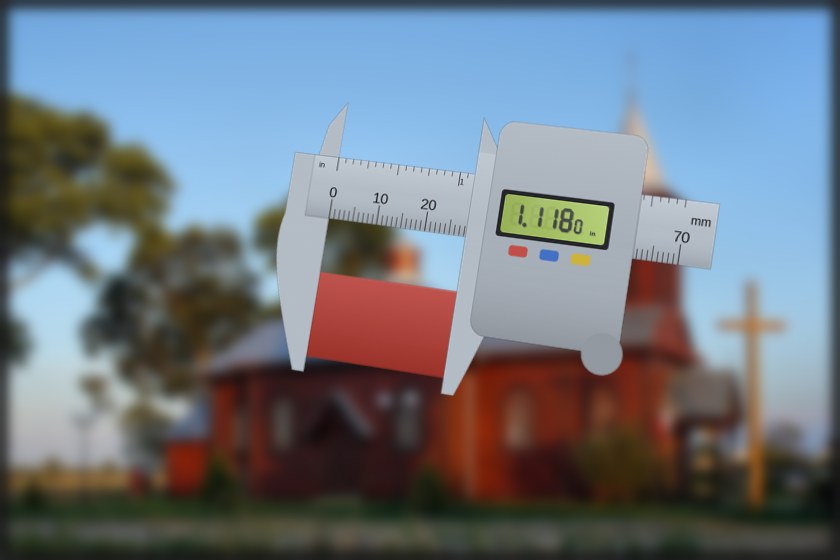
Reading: 1.1180 in
